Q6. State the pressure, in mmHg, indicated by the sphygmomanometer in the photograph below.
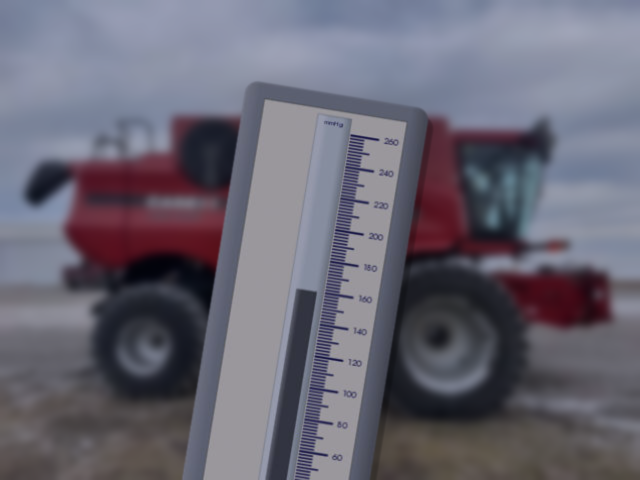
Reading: 160 mmHg
